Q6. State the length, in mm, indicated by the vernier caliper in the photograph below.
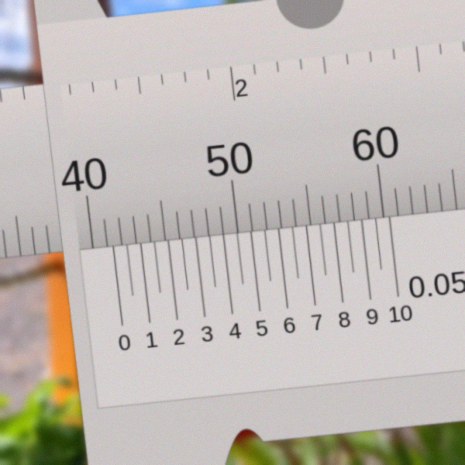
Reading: 41.4 mm
